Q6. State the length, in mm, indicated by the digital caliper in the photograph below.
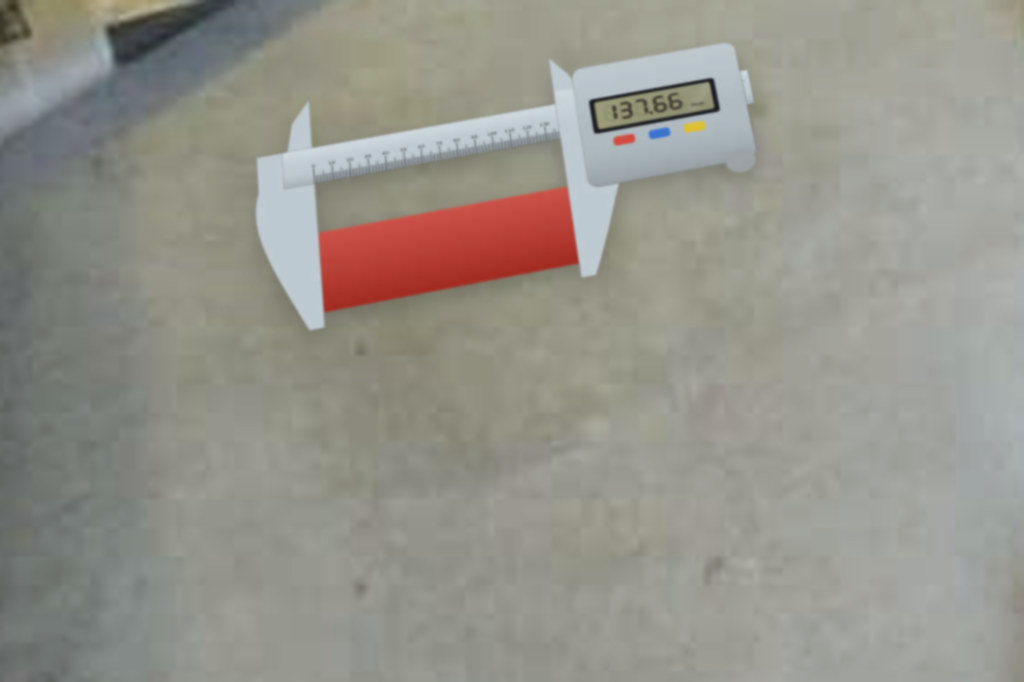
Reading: 137.66 mm
